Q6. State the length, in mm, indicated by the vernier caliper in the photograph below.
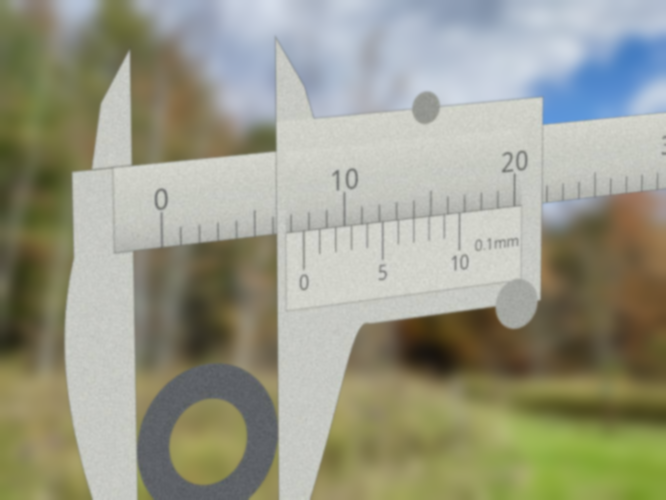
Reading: 7.7 mm
